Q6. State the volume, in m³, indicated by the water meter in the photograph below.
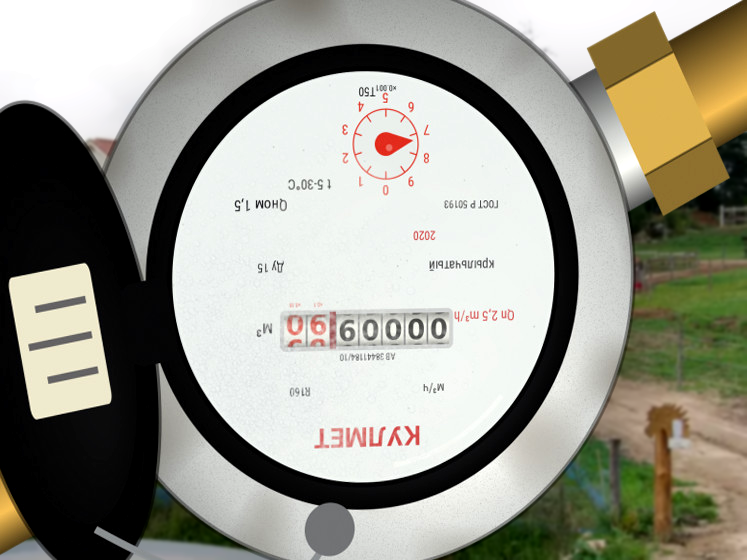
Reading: 9.897 m³
